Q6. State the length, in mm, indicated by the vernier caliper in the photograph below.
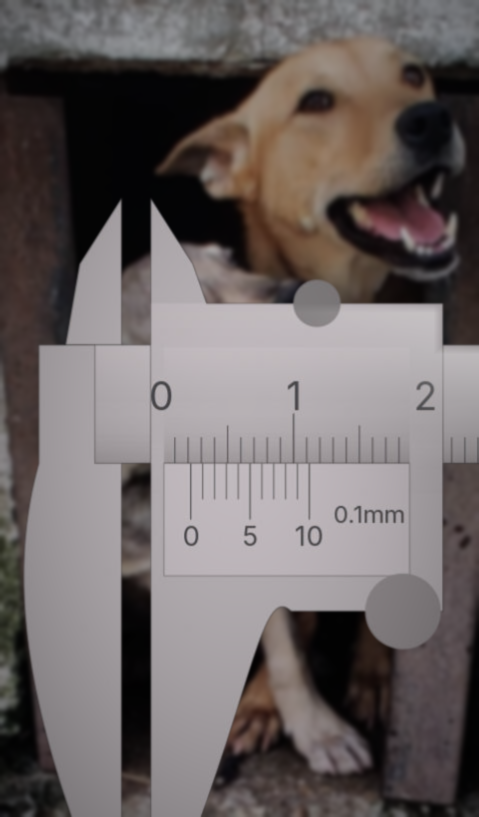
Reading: 2.2 mm
